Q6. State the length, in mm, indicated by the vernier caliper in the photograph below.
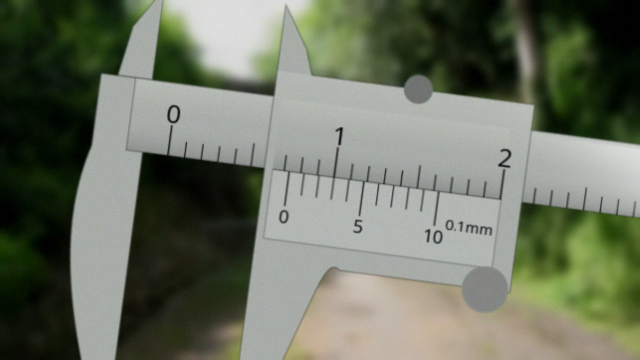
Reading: 7.3 mm
